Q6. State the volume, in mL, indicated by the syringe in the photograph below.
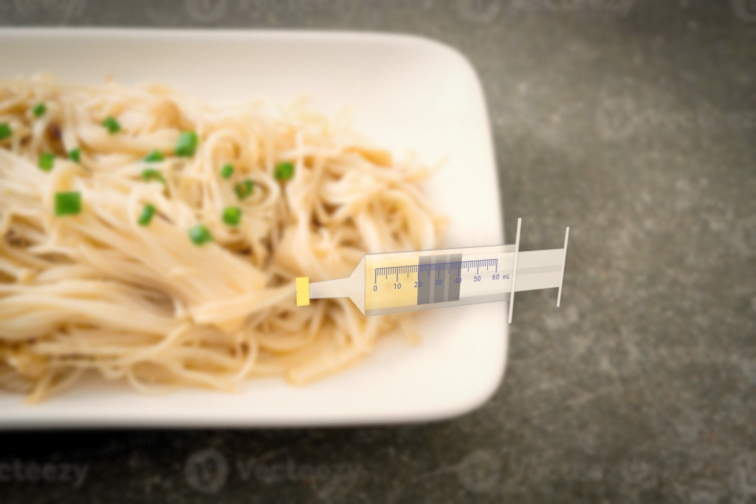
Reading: 20 mL
